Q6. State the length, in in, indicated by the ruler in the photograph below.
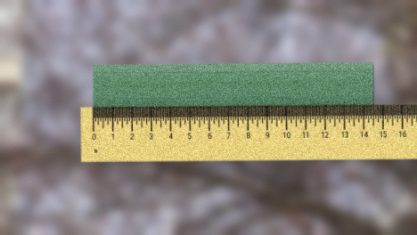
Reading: 14.5 in
